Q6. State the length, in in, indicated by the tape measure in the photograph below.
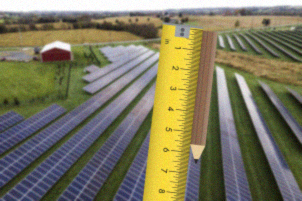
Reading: 6.5 in
